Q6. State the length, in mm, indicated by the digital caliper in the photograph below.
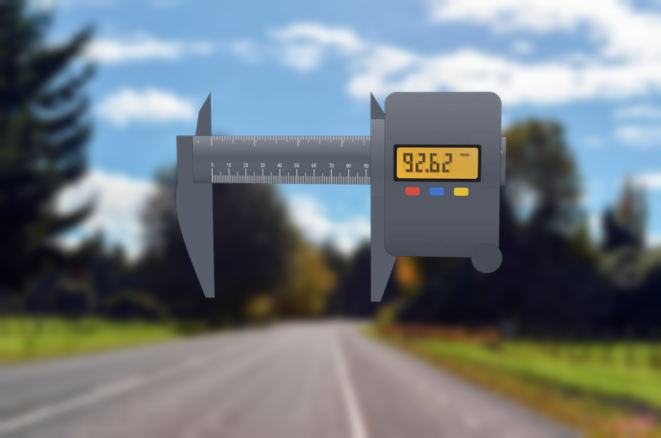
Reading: 92.62 mm
